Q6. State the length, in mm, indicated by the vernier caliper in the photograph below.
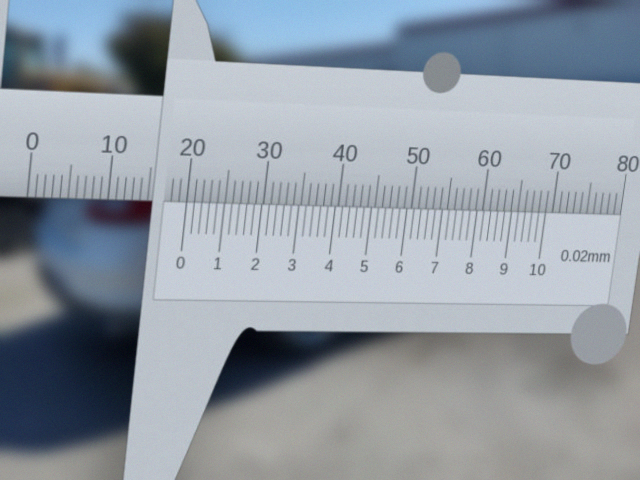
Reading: 20.0 mm
